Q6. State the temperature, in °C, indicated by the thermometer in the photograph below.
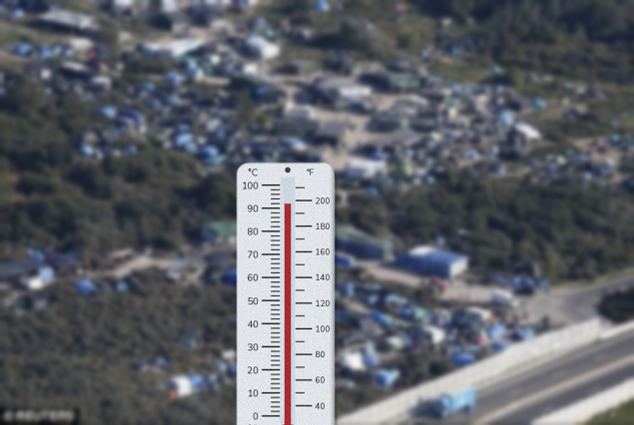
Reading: 92 °C
